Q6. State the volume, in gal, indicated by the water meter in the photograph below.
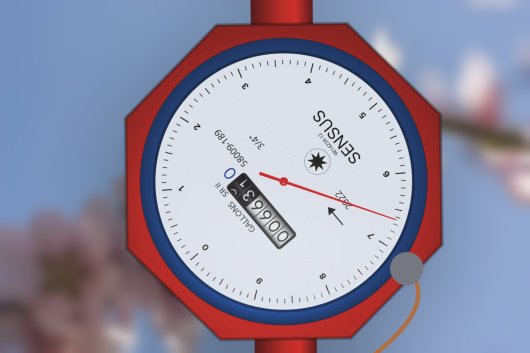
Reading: 66306.6 gal
